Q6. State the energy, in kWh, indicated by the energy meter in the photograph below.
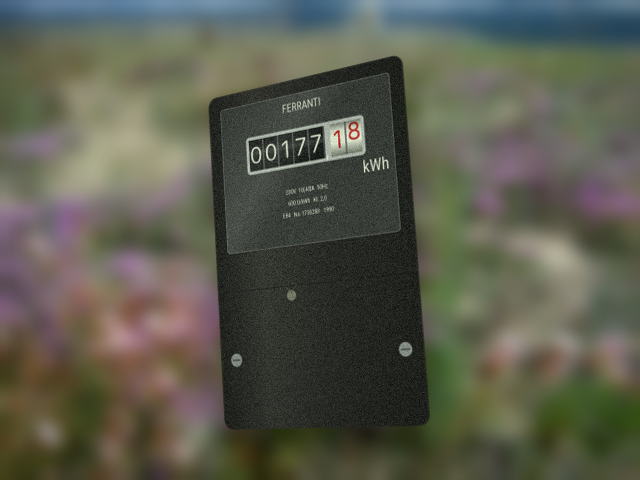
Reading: 177.18 kWh
